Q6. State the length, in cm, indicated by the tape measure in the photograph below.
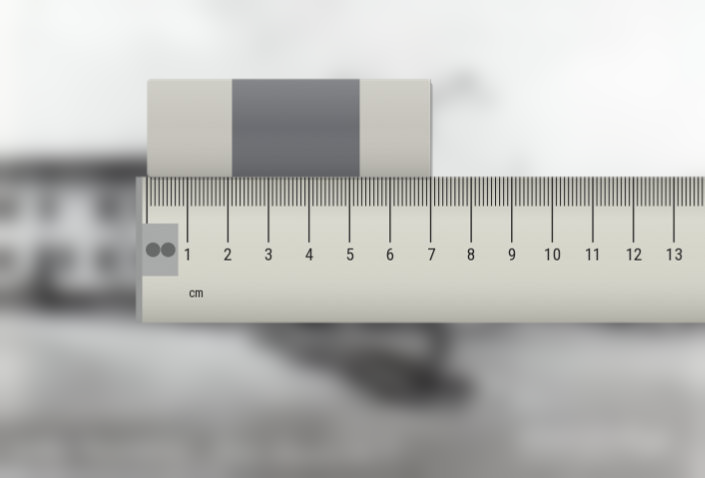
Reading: 7 cm
